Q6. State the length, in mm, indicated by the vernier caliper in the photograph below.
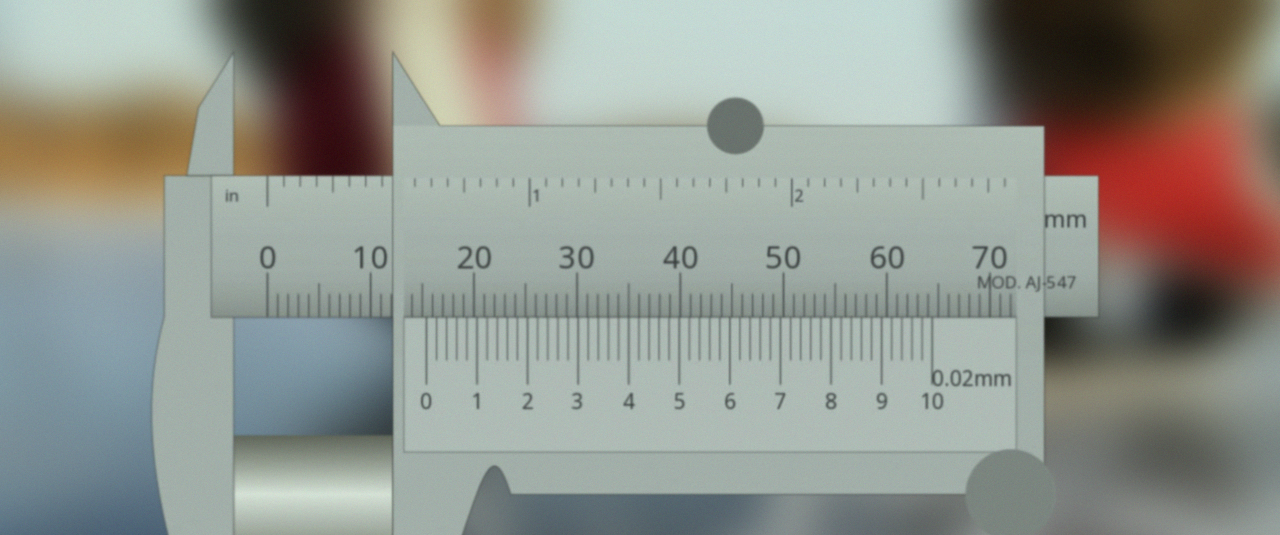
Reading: 15.4 mm
